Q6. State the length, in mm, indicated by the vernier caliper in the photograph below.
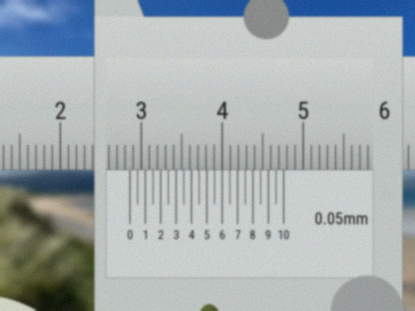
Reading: 28.6 mm
